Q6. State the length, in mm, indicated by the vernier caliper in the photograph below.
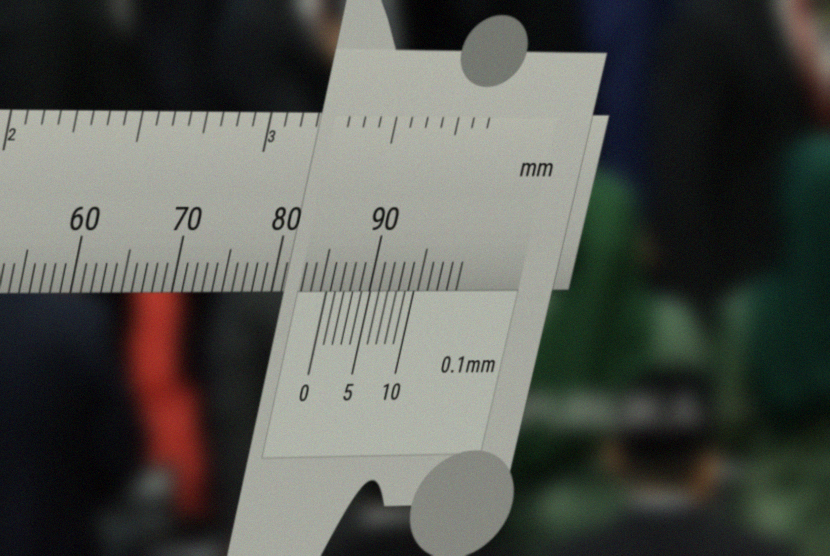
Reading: 85.6 mm
